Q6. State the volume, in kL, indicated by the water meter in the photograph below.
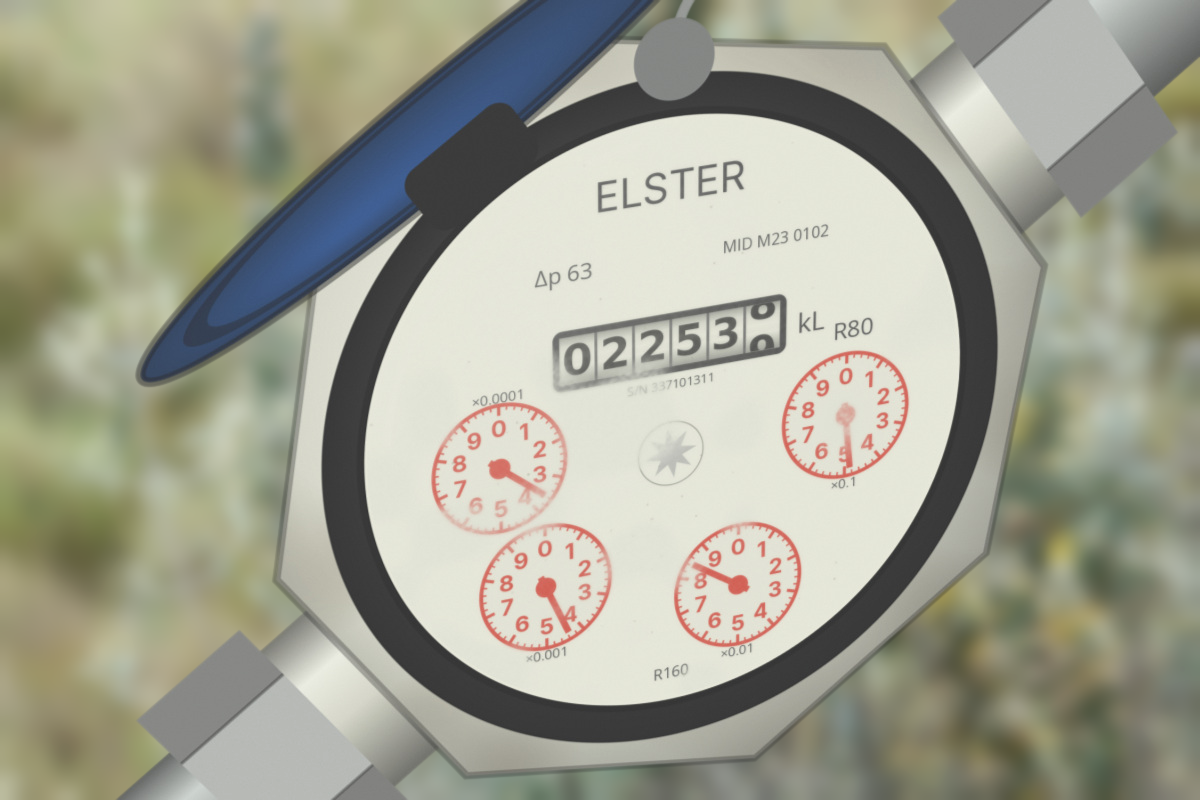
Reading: 22538.4843 kL
